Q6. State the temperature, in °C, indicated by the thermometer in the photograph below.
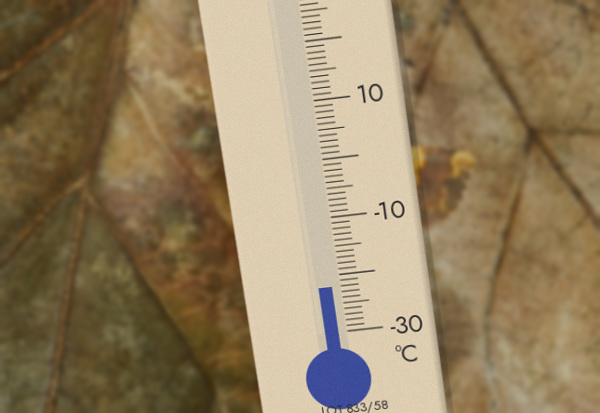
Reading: -22 °C
